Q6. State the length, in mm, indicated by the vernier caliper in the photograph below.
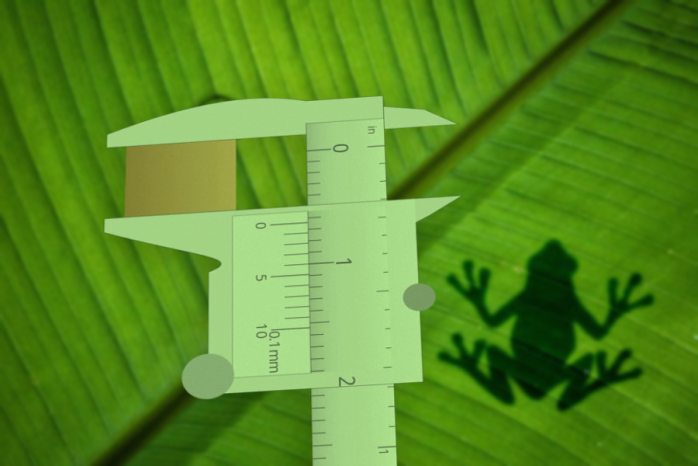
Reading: 6.4 mm
